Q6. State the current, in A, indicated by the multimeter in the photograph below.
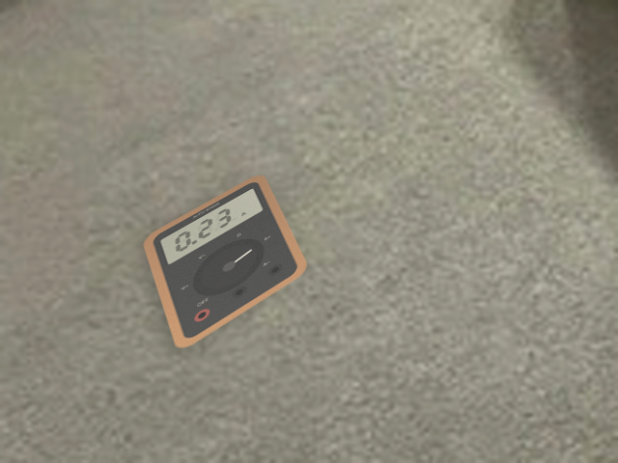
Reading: 0.23 A
